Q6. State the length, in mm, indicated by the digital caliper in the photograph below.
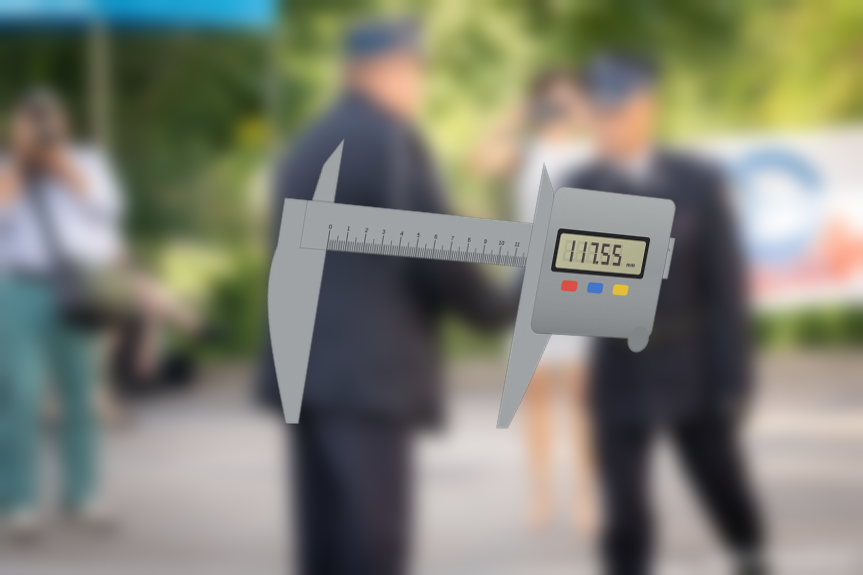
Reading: 117.55 mm
